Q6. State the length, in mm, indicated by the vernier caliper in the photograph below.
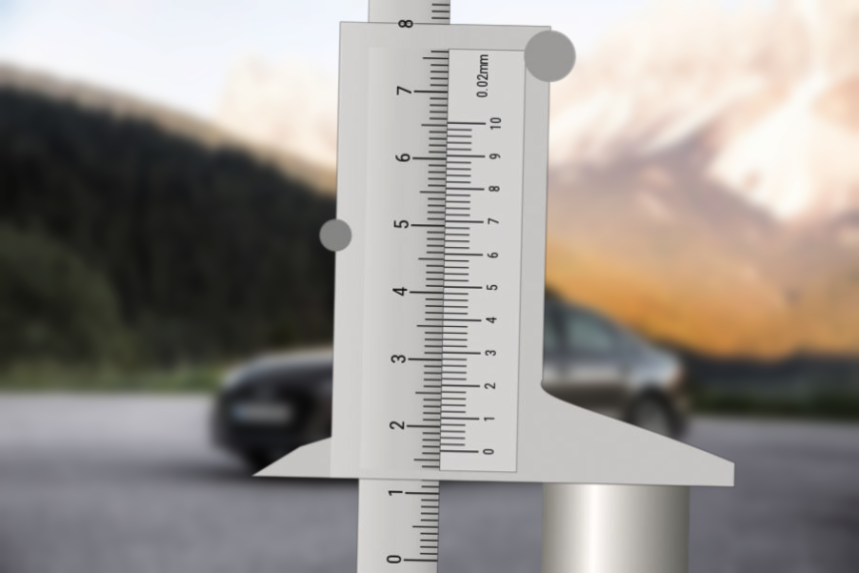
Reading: 16.4 mm
